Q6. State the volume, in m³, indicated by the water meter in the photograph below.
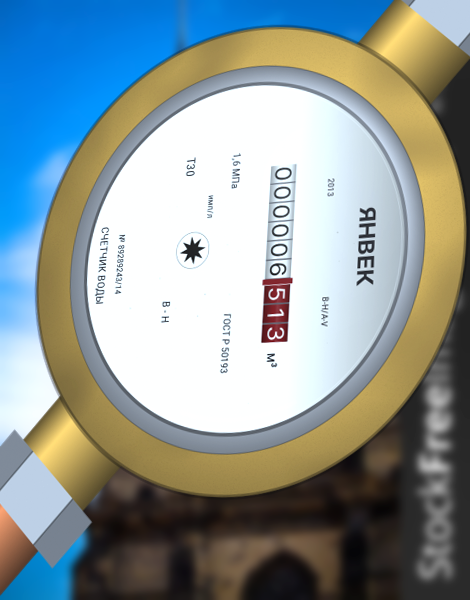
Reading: 6.513 m³
